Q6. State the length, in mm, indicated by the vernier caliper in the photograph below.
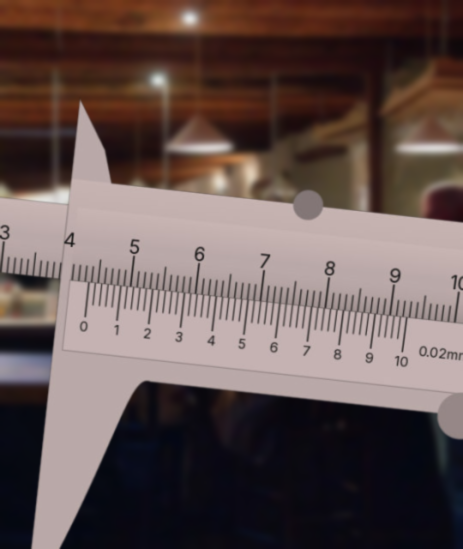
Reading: 43.6 mm
